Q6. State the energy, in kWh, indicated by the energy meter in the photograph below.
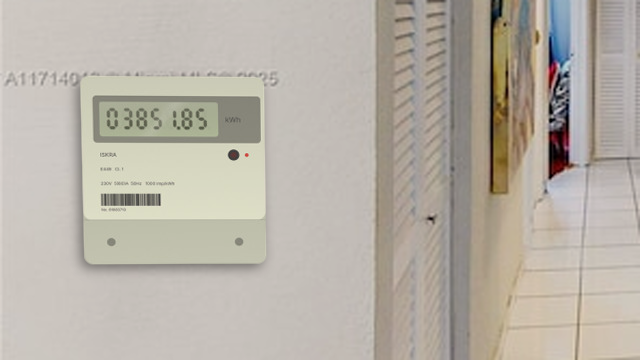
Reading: 3851.85 kWh
